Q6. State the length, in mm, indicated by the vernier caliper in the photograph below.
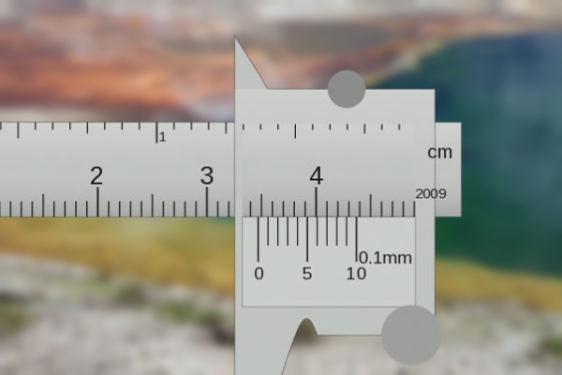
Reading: 34.7 mm
